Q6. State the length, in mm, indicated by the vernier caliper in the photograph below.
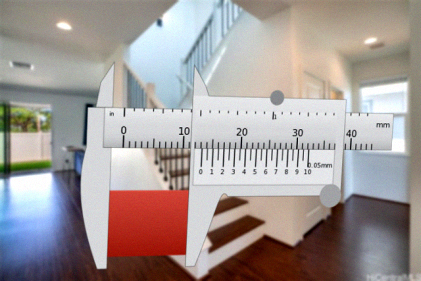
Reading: 13.2 mm
